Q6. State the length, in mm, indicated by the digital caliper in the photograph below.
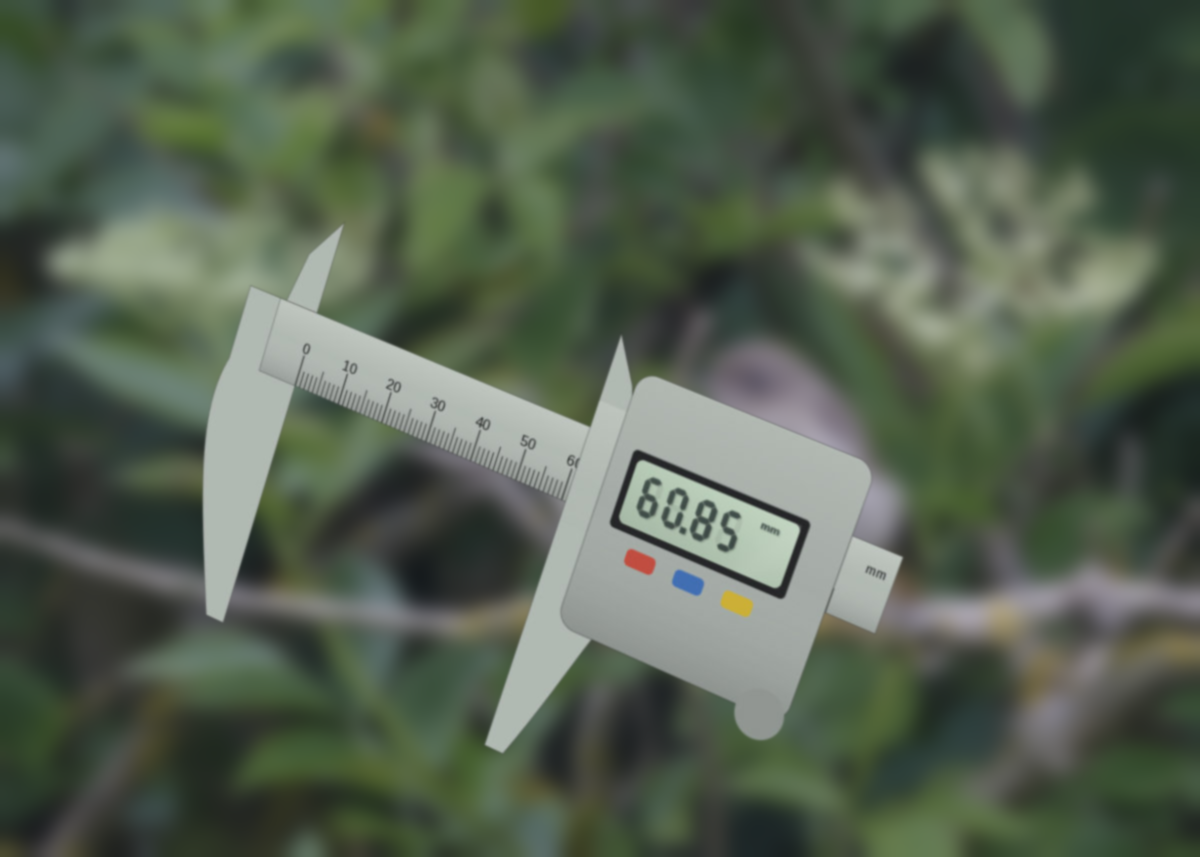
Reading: 60.85 mm
